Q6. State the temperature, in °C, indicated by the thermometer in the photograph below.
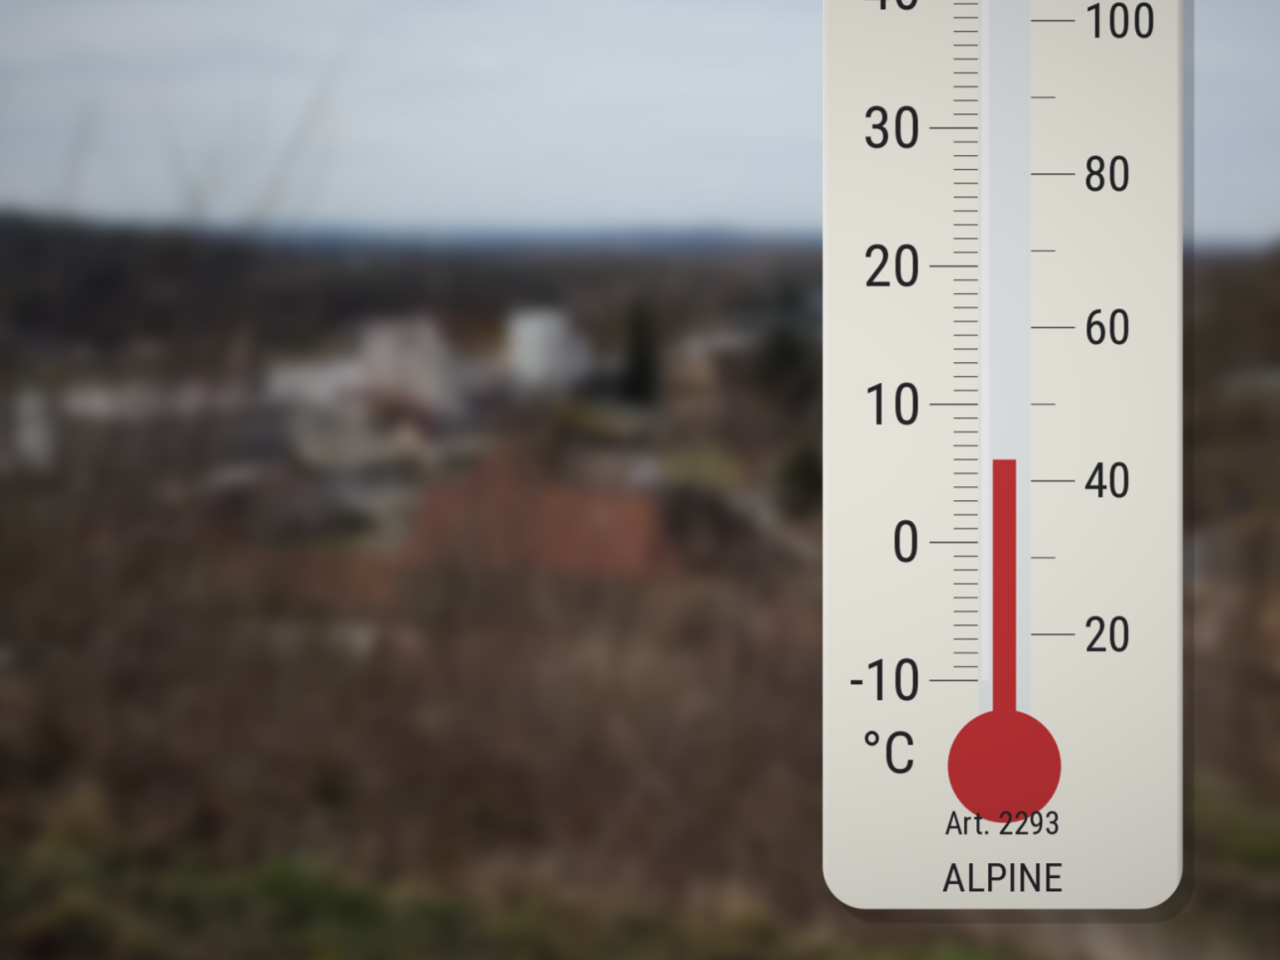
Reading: 6 °C
